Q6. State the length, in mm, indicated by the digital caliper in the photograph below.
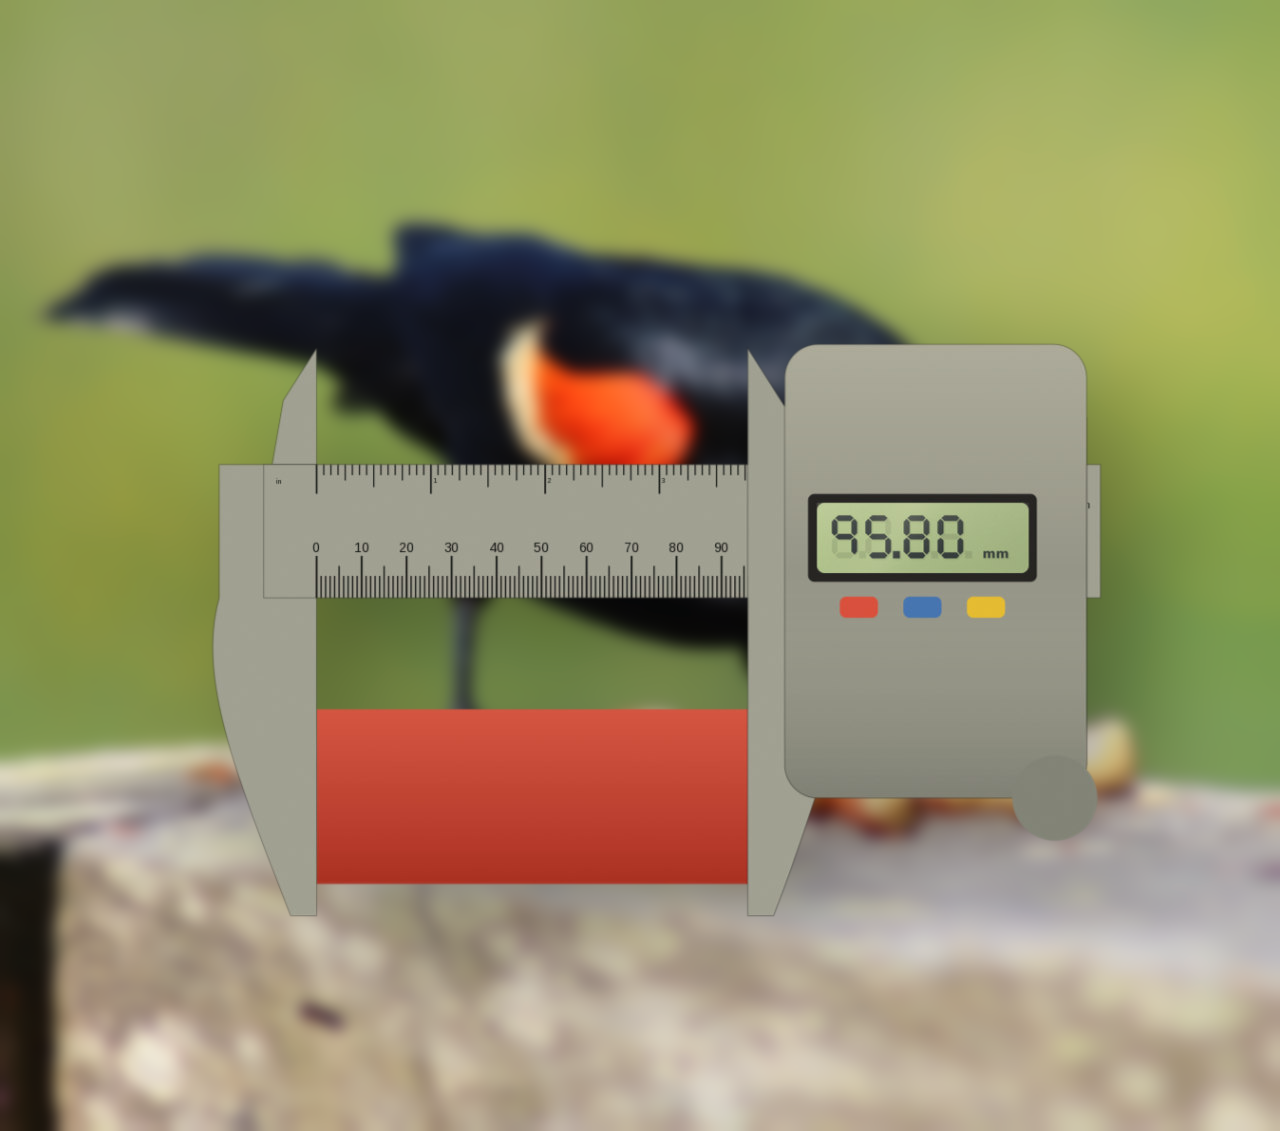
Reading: 95.80 mm
